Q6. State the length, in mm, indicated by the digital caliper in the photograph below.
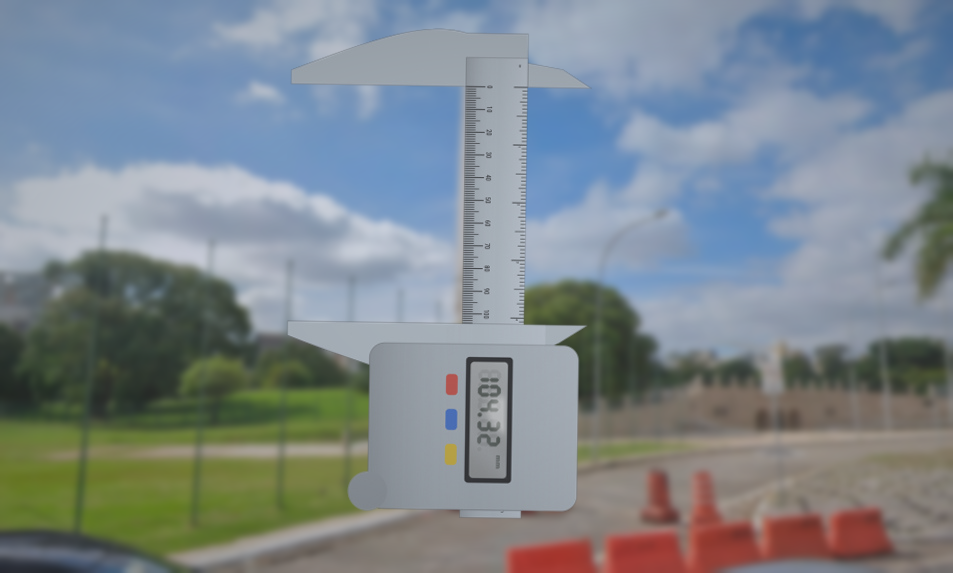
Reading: 104.32 mm
